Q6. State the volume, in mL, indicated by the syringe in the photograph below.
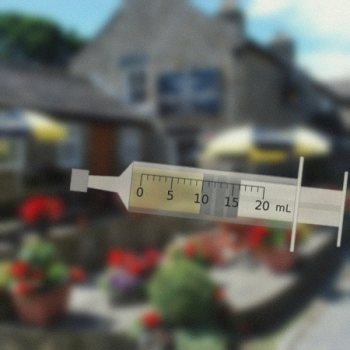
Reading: 10 mL
